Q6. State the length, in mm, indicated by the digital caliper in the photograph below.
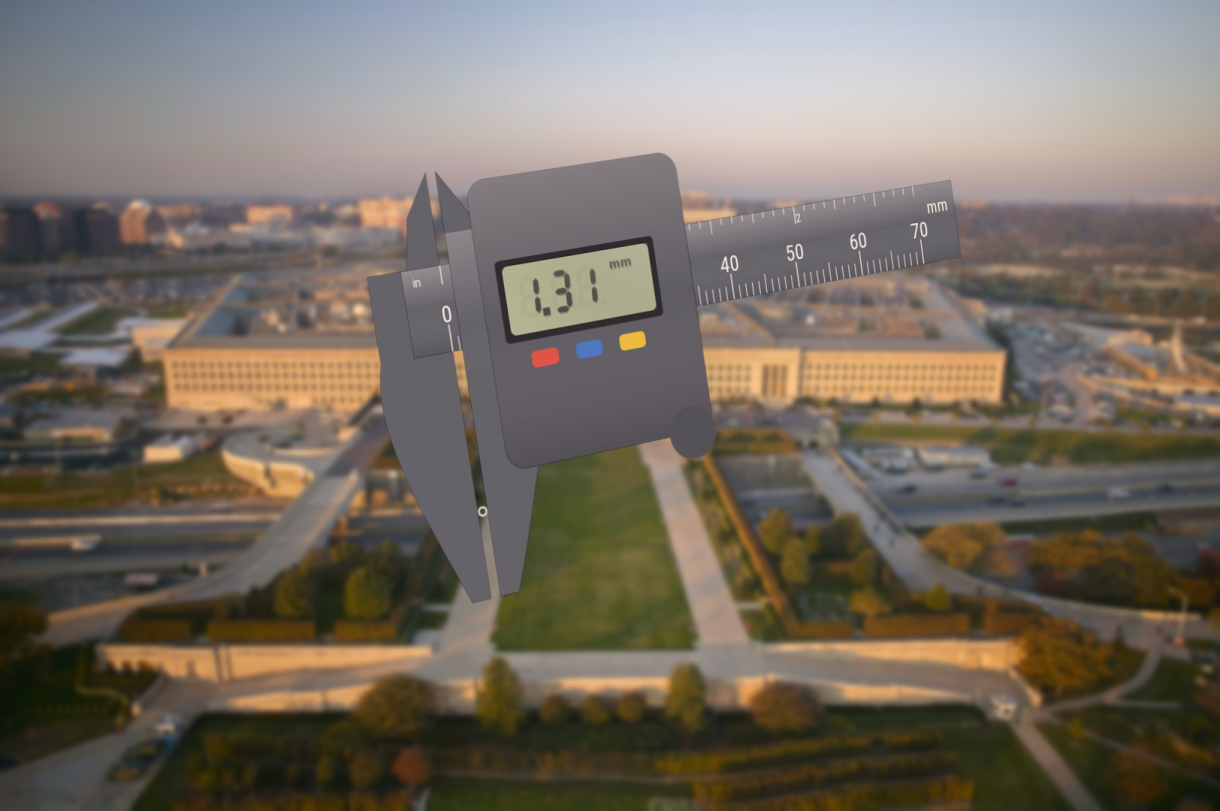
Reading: 1.31 mm
